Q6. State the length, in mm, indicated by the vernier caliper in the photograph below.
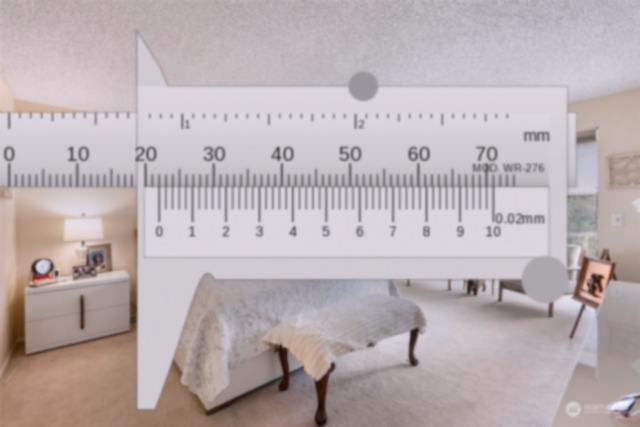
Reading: 22.0 mm
